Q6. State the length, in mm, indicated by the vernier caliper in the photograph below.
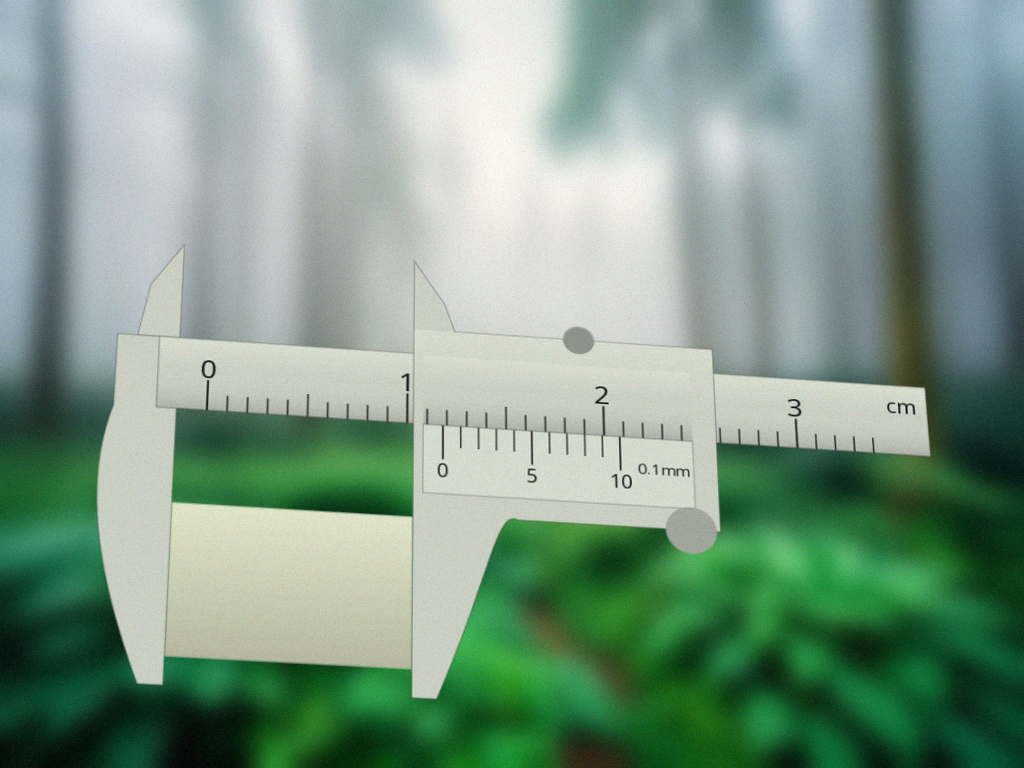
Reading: 11.8 mm
